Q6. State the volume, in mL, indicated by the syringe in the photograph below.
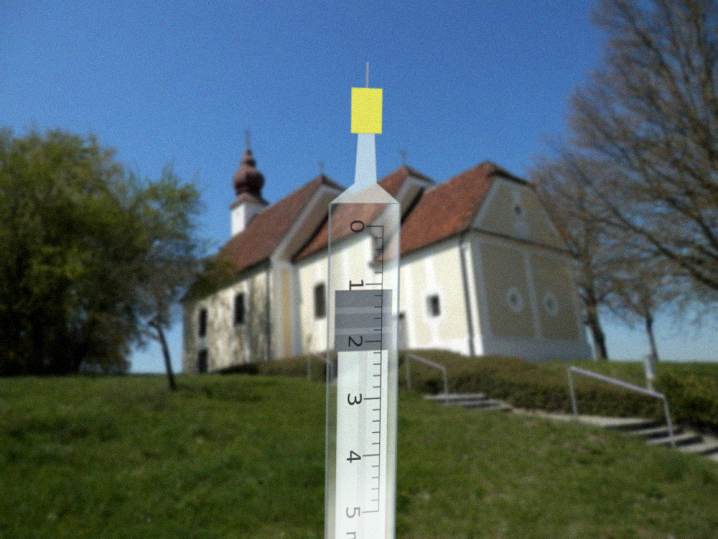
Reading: 1.1 mL
